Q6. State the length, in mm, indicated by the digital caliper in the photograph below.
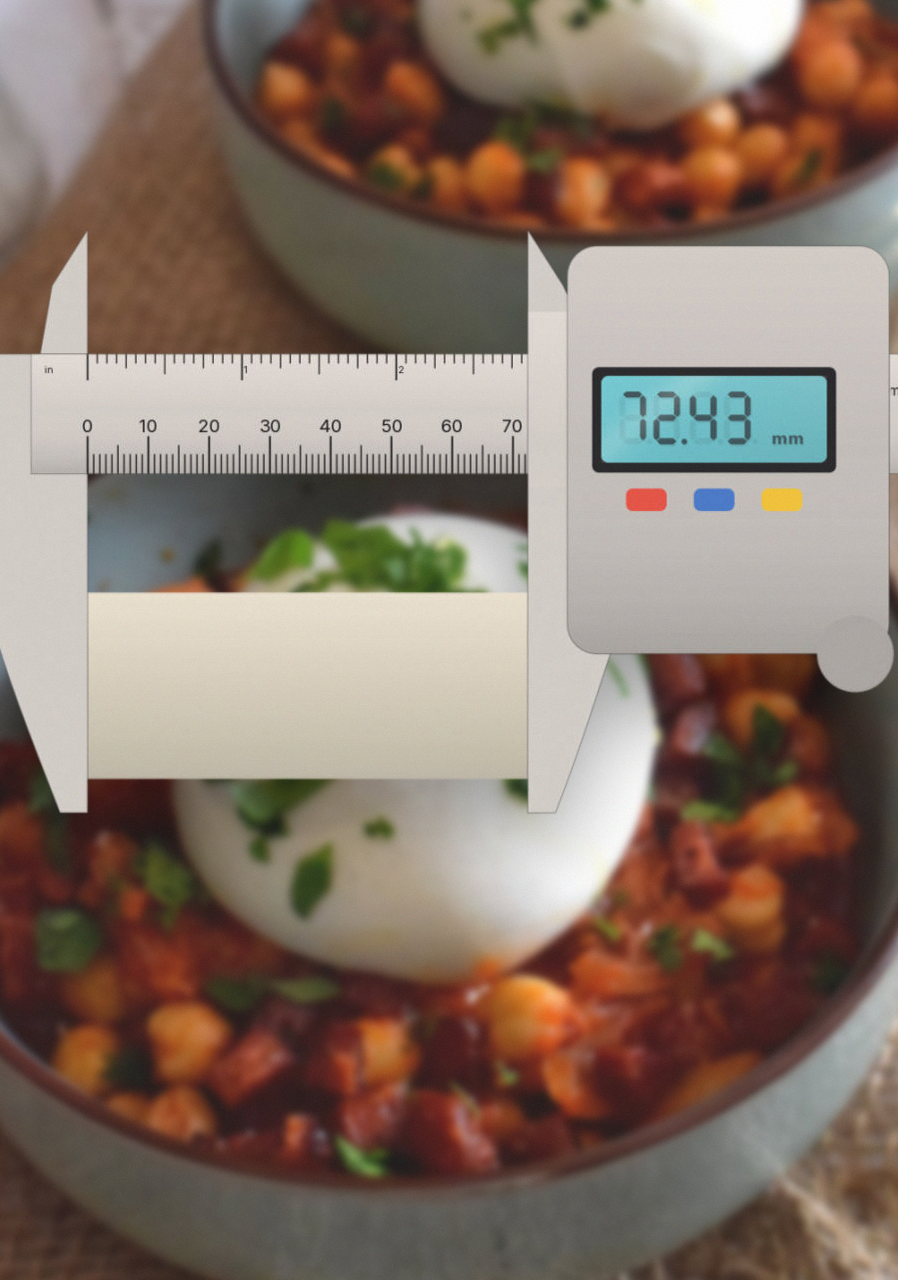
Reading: 72.43 mm
